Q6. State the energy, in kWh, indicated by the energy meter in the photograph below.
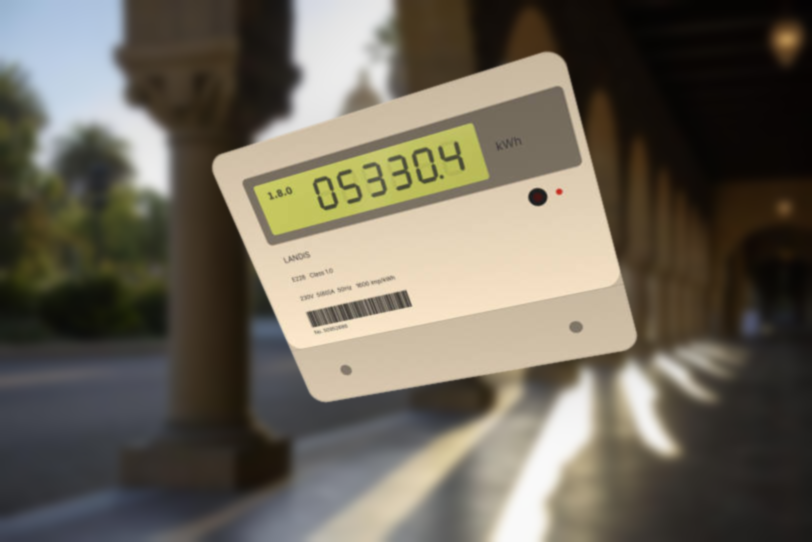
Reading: 5330.4 kWh
